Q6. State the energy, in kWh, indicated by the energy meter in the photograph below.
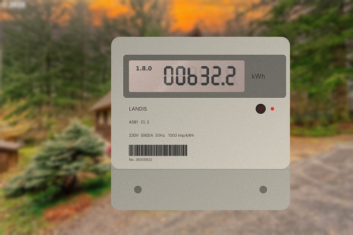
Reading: 632.2 kWh
